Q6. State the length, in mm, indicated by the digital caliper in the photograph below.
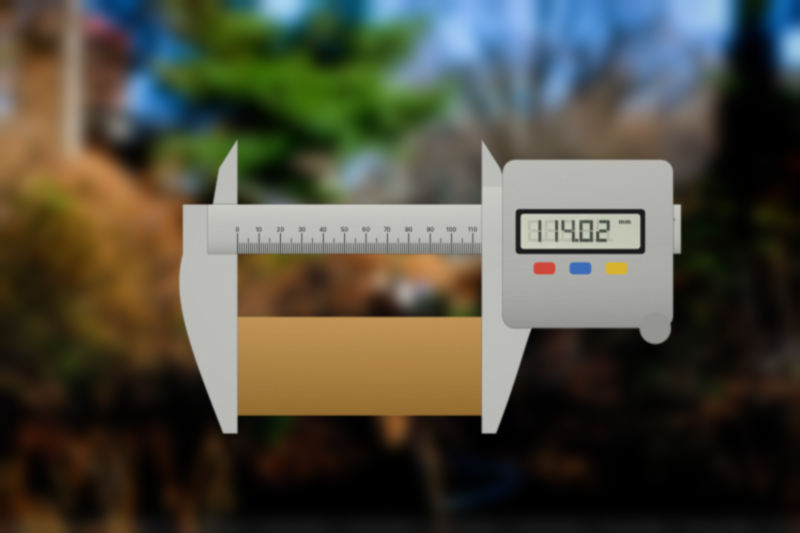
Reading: 114.02 mm
